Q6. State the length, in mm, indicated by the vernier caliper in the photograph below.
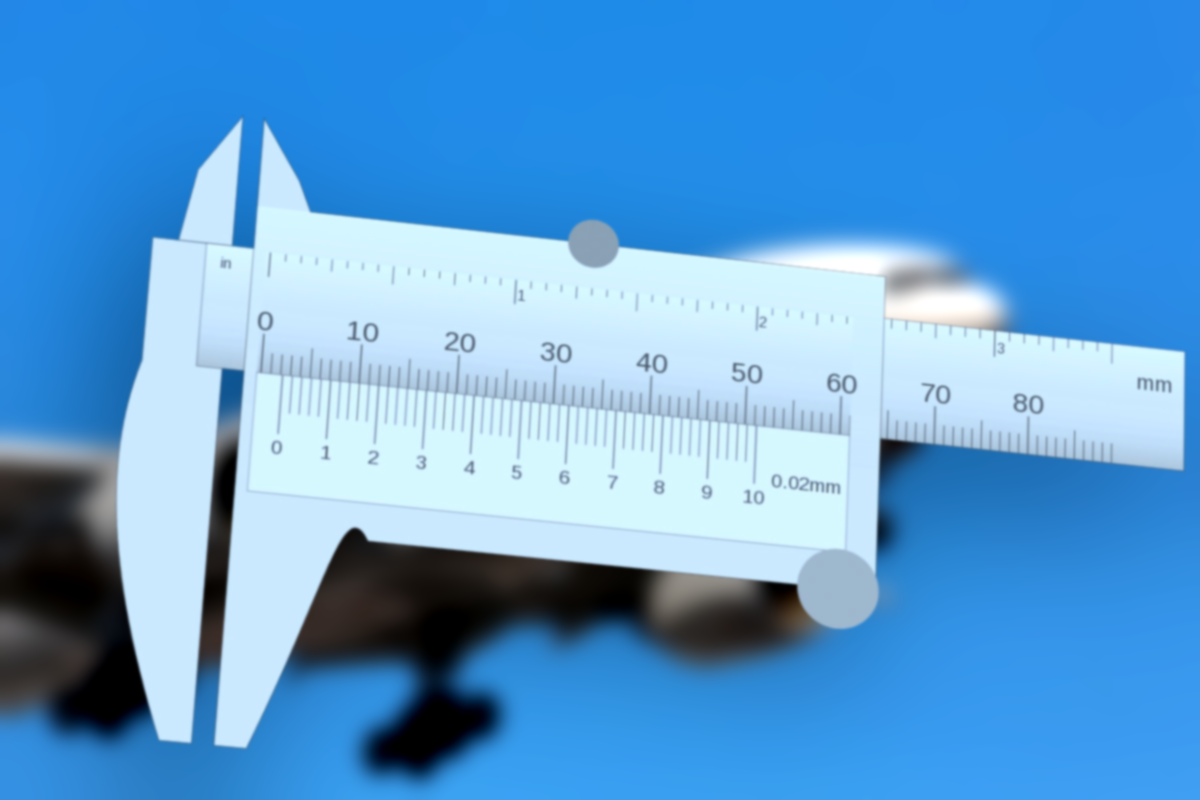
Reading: 2.2 mm
